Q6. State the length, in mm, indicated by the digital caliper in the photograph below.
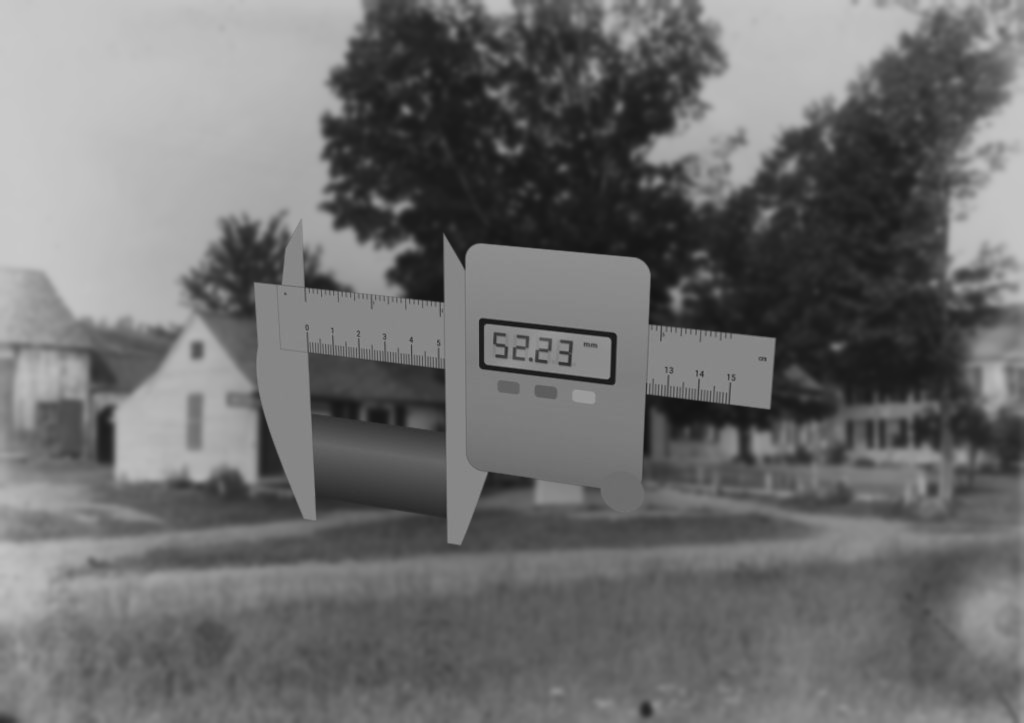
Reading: 52.23 mm
